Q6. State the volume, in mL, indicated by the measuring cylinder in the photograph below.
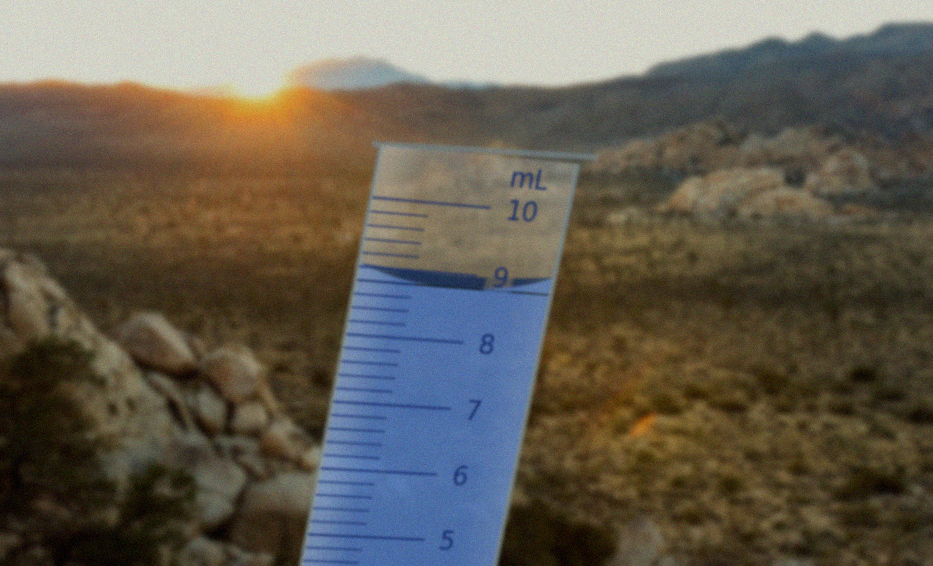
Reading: 8.8 mL
